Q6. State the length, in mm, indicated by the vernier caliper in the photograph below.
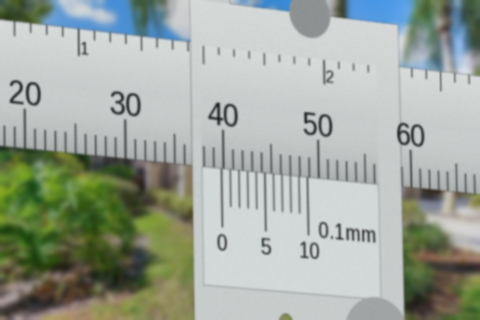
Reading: 39.8 mm
